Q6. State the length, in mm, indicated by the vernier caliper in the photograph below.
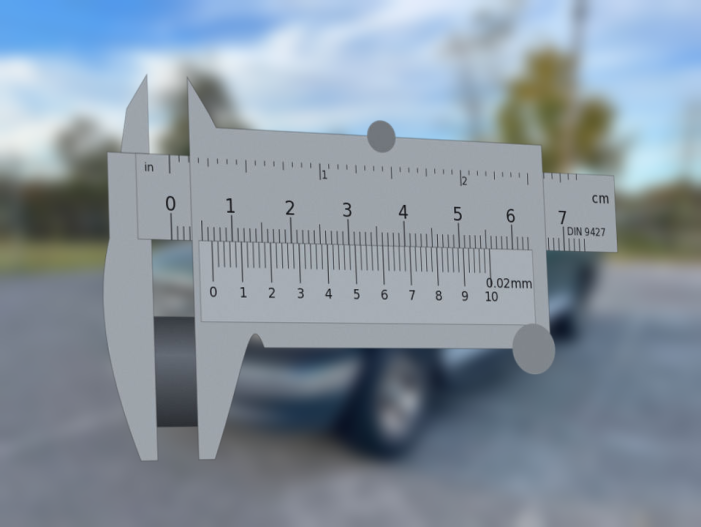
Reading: 6.6 mm
